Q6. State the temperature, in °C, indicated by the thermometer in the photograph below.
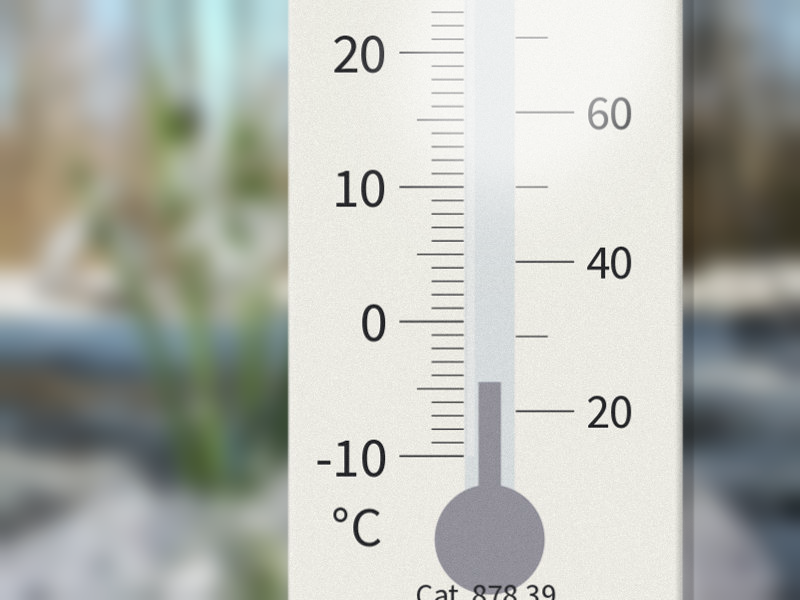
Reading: -4.5 °C
